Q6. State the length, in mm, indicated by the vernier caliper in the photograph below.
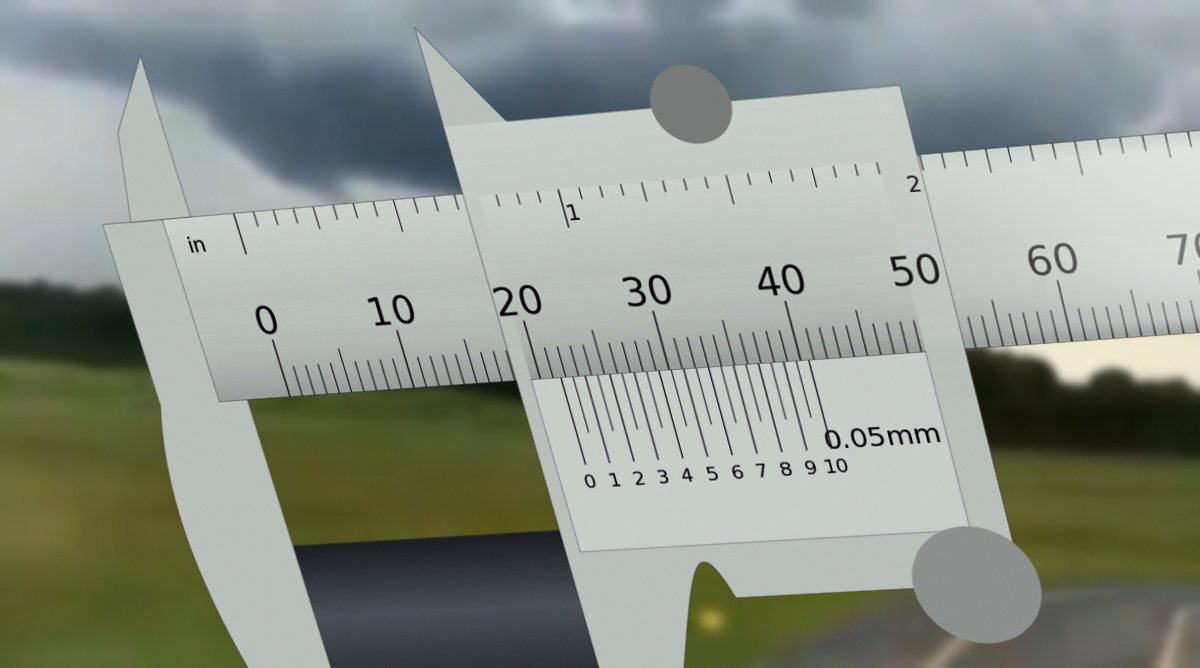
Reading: 21.6 mm
